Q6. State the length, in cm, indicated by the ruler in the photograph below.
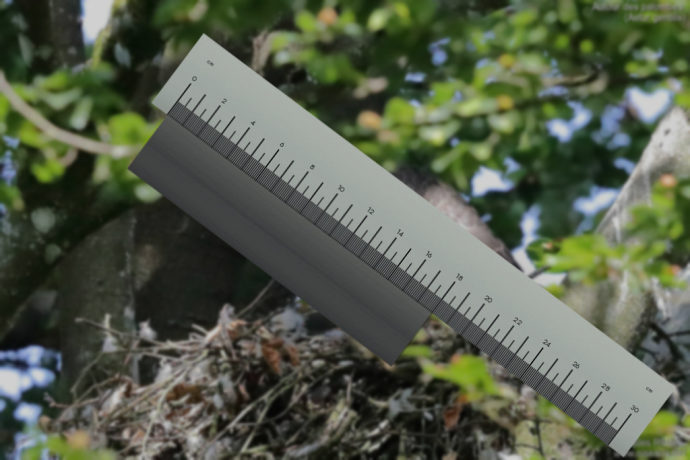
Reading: 18 cm
